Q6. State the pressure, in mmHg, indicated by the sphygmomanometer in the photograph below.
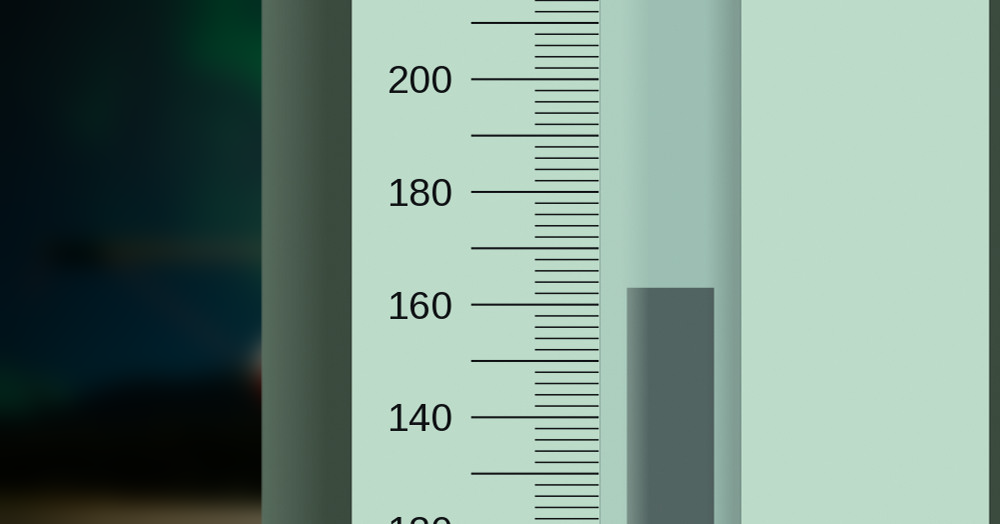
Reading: 163 mmHg
